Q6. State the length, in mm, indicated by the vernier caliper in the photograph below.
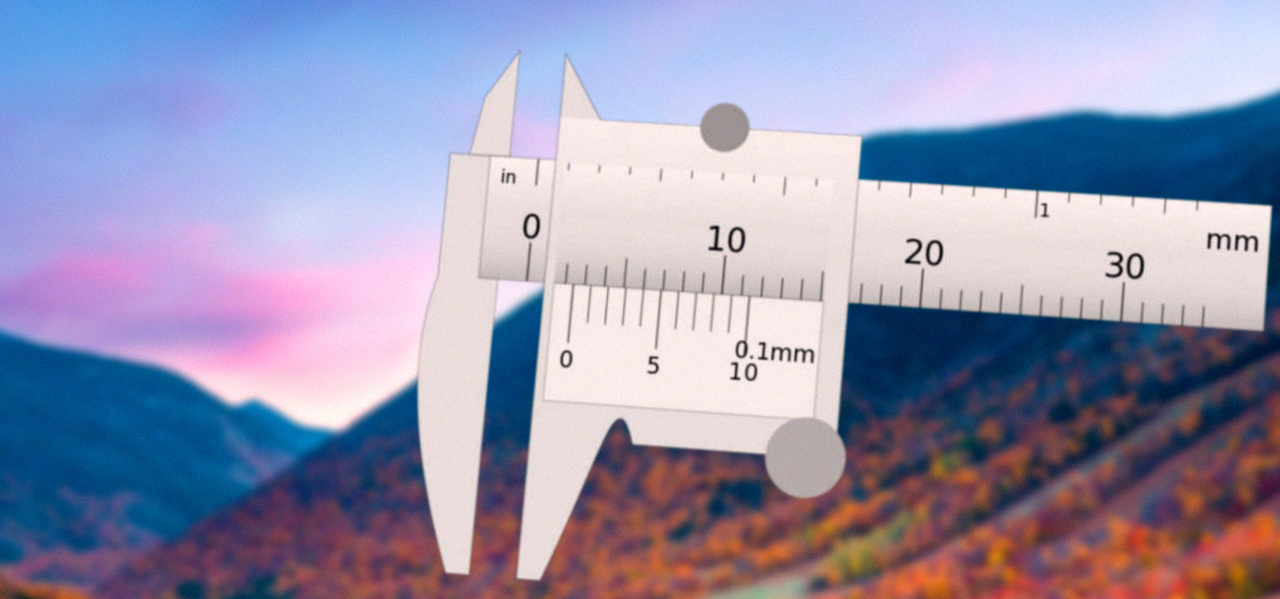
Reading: 2.4 mm
